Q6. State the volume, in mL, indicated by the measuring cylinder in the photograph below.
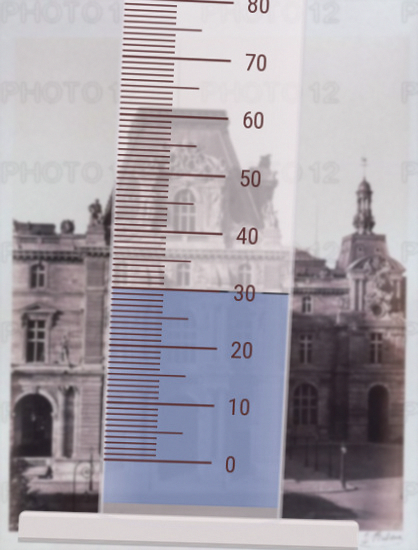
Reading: 30 mL
